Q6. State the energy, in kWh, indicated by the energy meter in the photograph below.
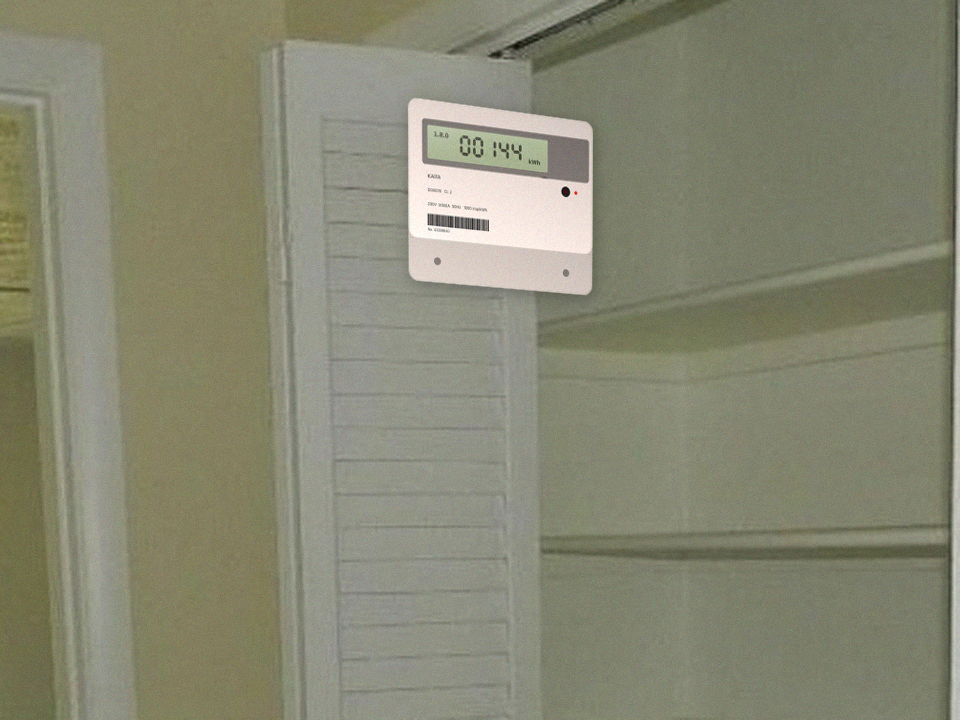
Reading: 144 kWh
